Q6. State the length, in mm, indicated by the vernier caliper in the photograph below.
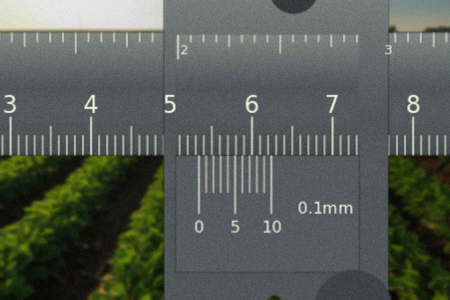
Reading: 53.4 mm
